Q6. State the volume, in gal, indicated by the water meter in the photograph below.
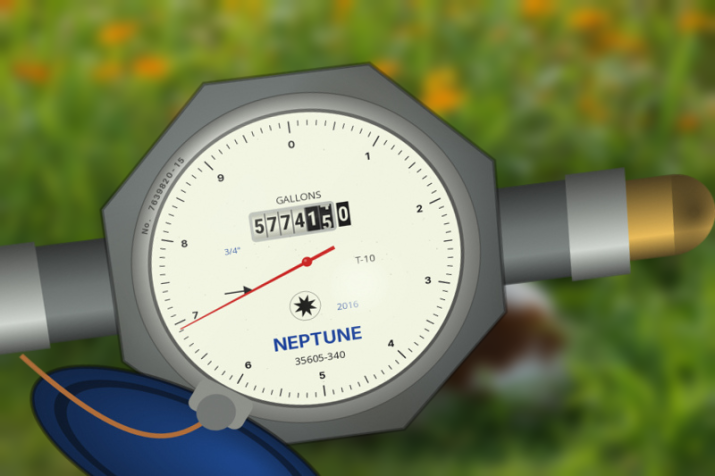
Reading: 5774146.9 gal
